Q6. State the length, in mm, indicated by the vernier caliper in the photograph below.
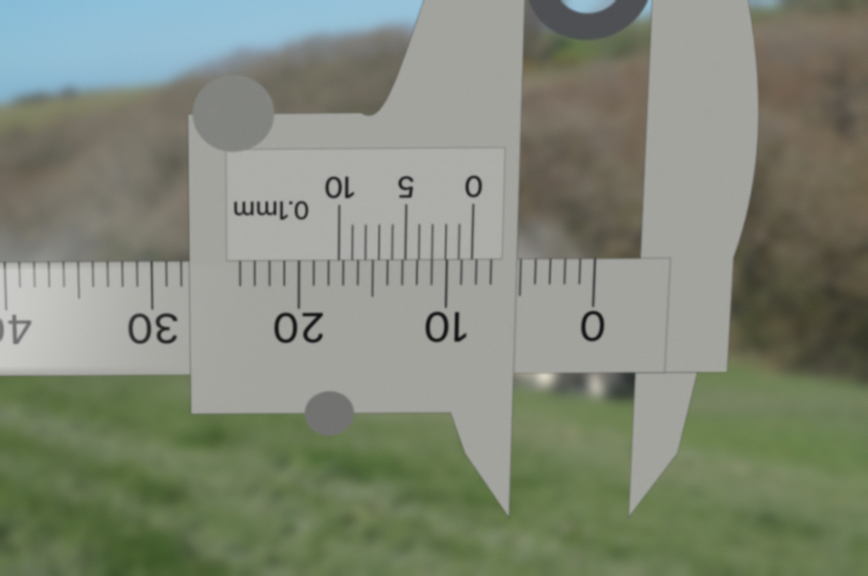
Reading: 8.3 mm
